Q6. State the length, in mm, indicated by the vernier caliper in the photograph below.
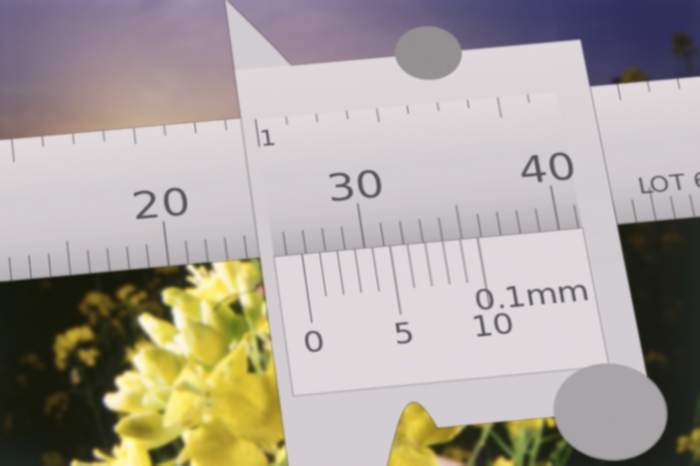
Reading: 26.8 mm
